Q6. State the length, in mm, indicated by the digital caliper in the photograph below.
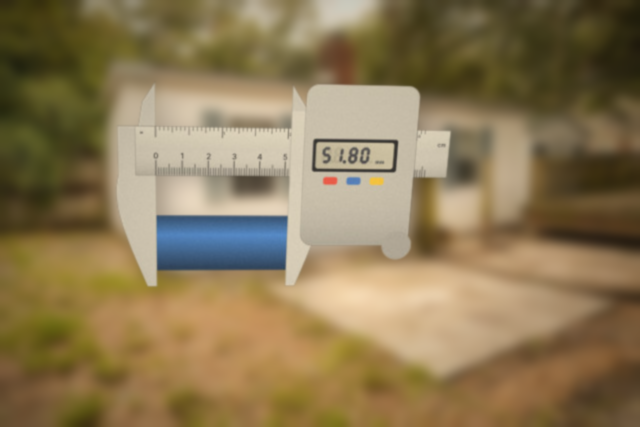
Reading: 51.80 mm
